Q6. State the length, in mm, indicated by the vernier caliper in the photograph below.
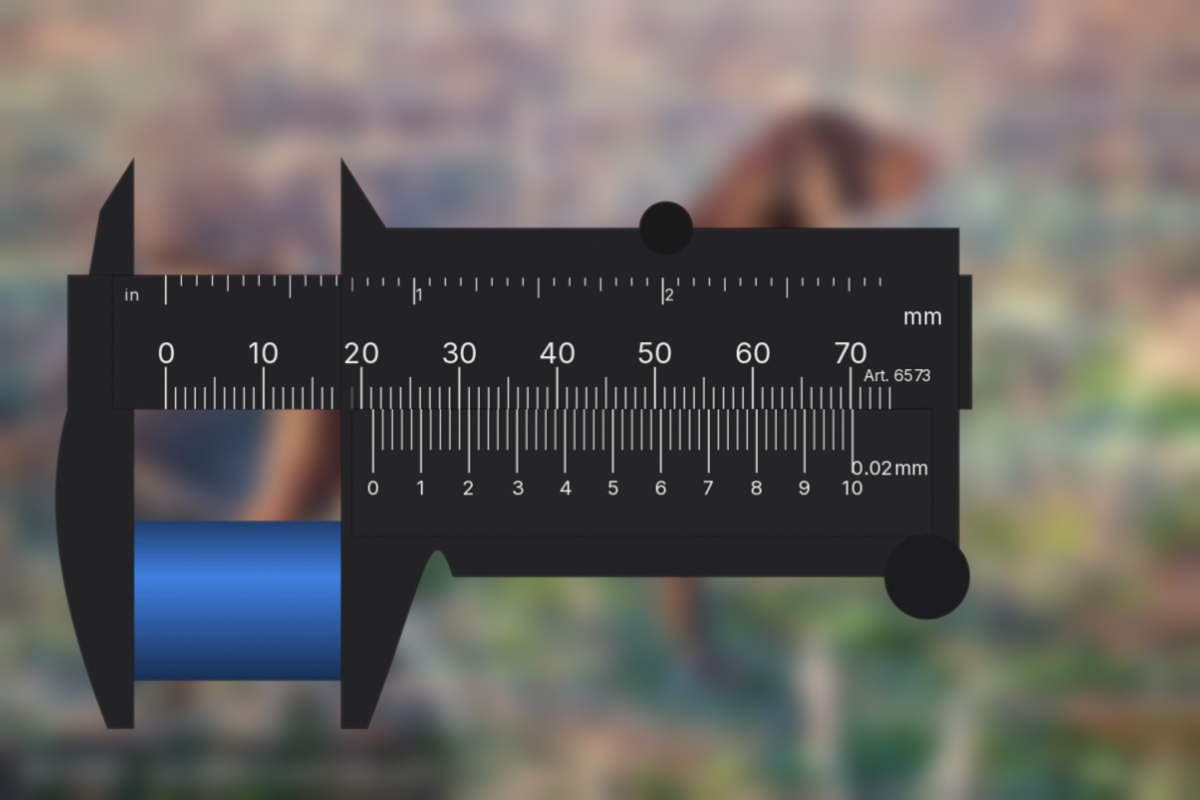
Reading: 21.2 mm
